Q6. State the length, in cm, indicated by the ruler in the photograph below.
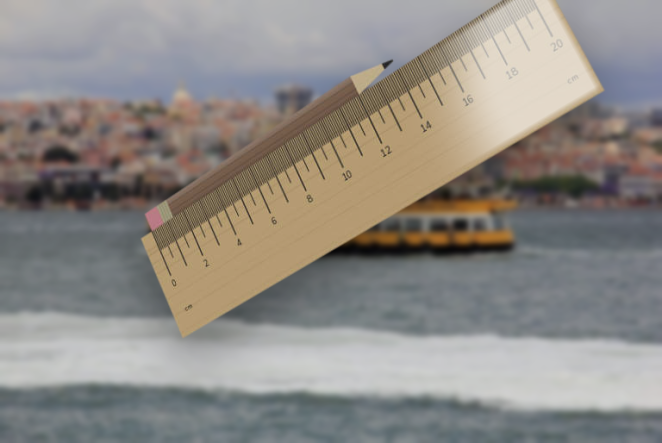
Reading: 14 cm
